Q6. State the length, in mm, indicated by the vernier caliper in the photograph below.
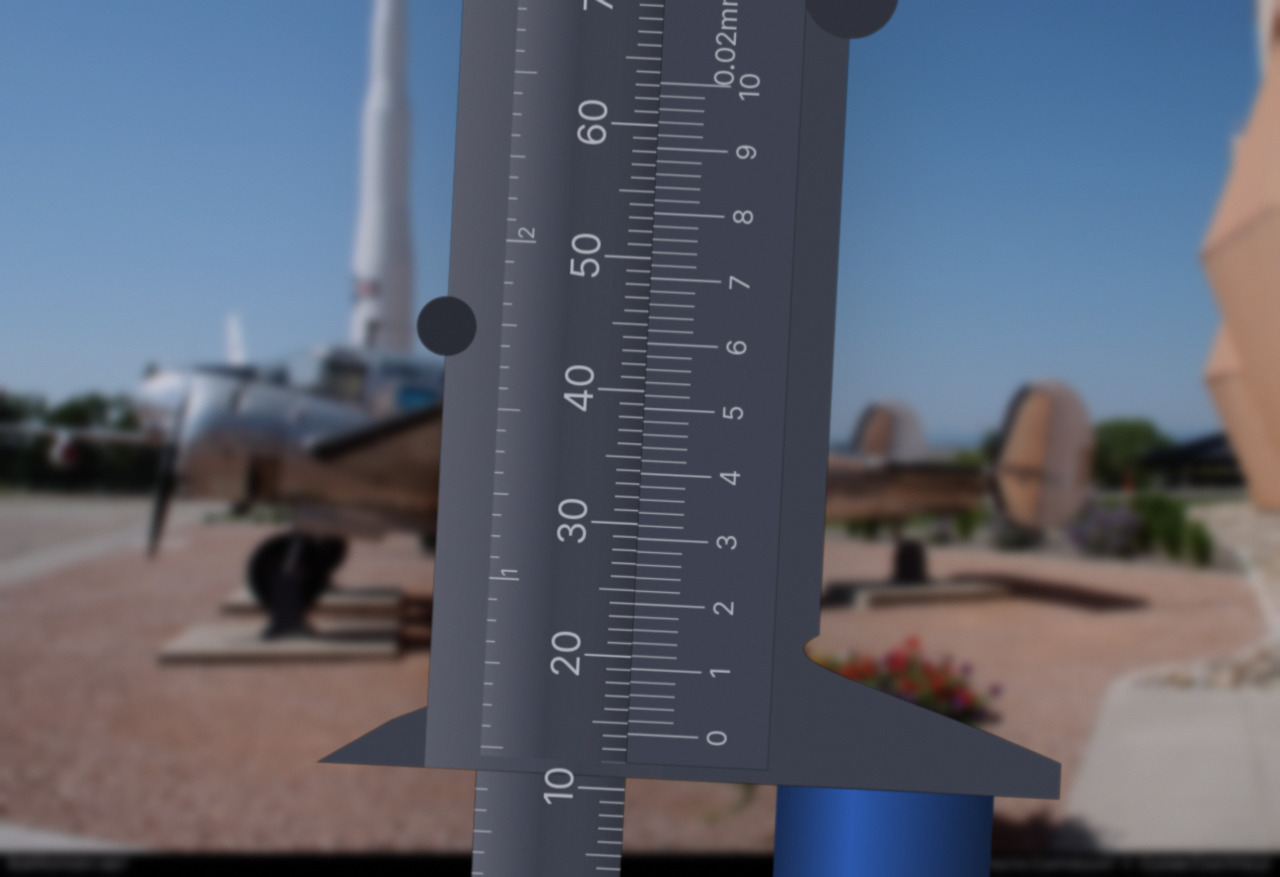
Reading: 14.2 mm
